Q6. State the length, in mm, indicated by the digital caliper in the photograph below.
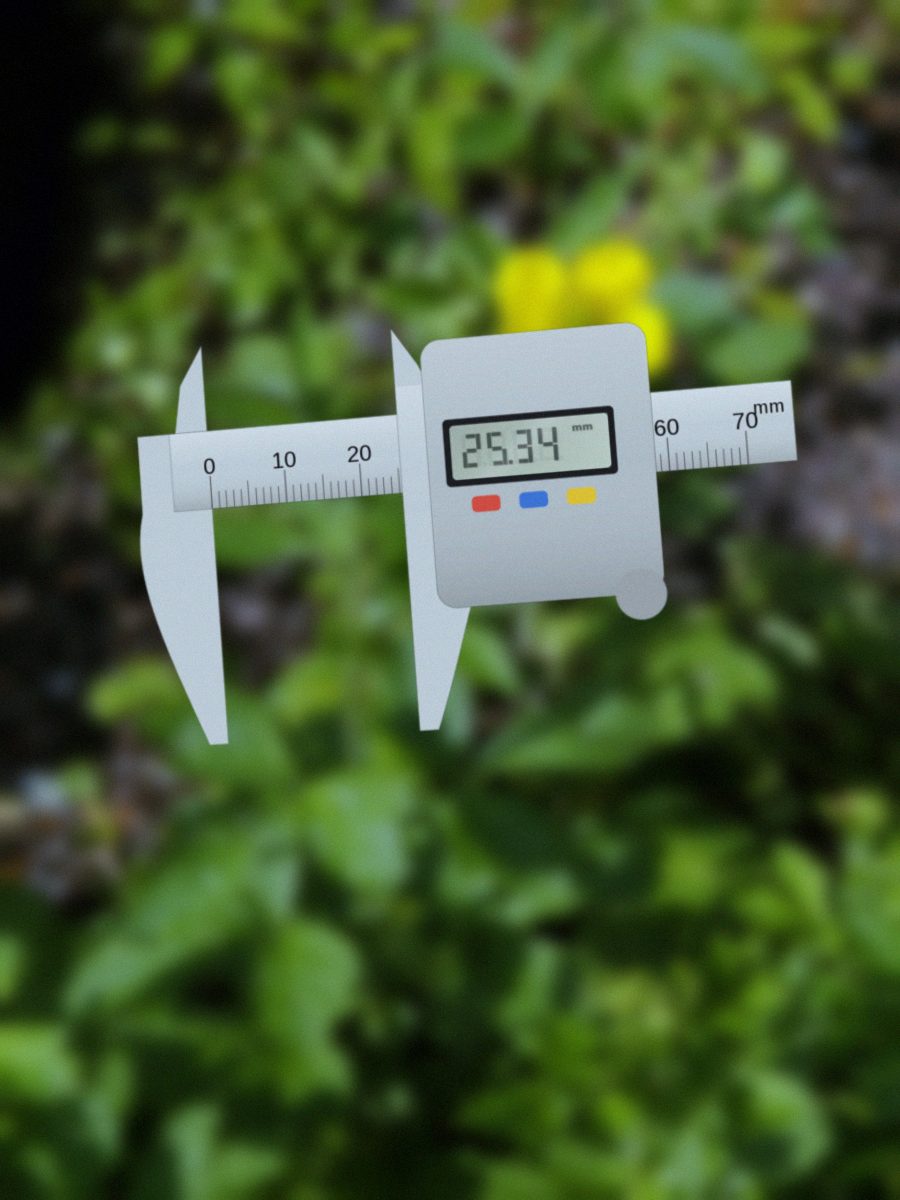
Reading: 25.34 mm
